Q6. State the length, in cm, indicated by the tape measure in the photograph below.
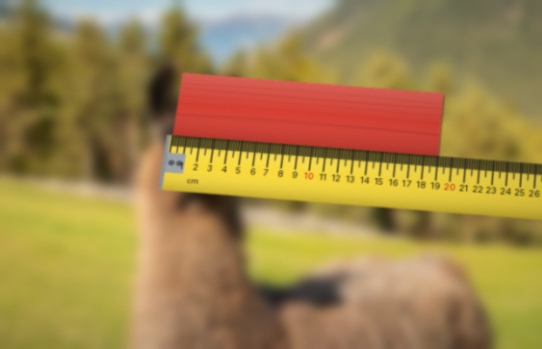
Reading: 19 cm
